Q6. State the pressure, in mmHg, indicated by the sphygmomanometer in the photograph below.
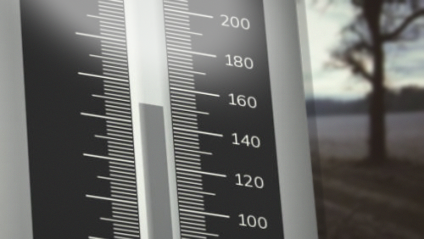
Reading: 150 mmHg
